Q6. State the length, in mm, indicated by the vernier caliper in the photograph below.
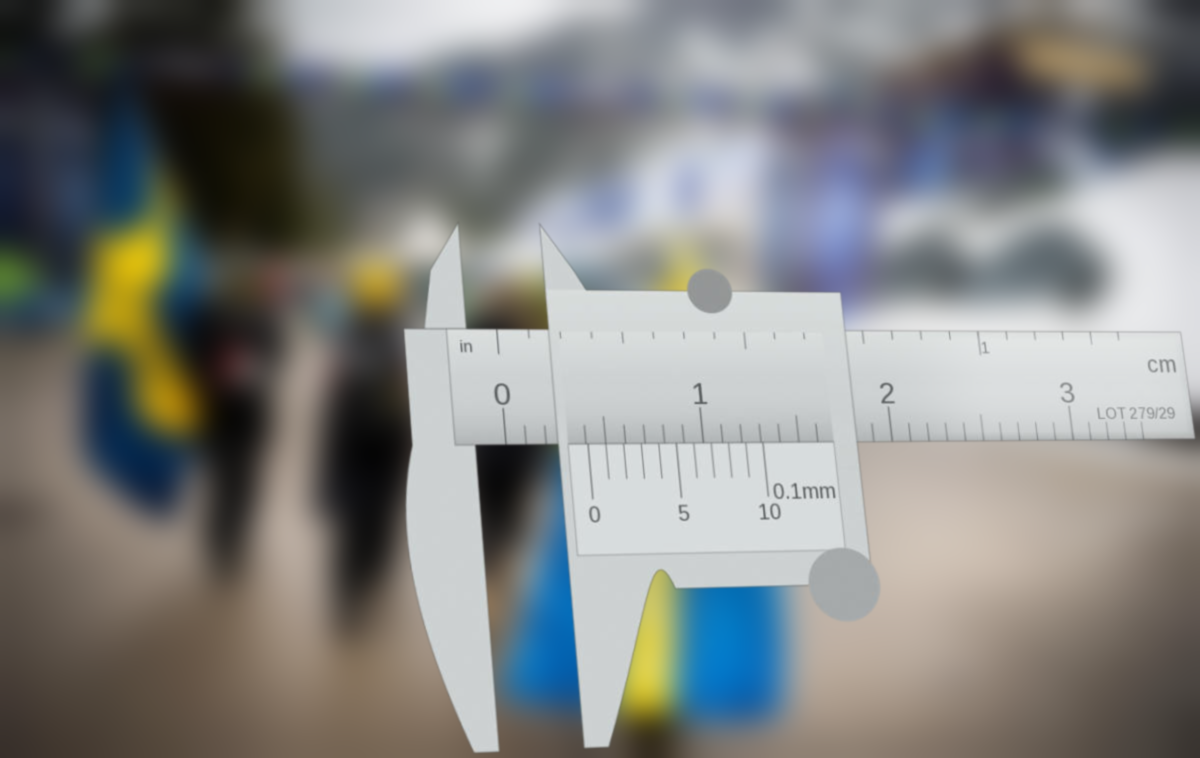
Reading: 4.1 mm
